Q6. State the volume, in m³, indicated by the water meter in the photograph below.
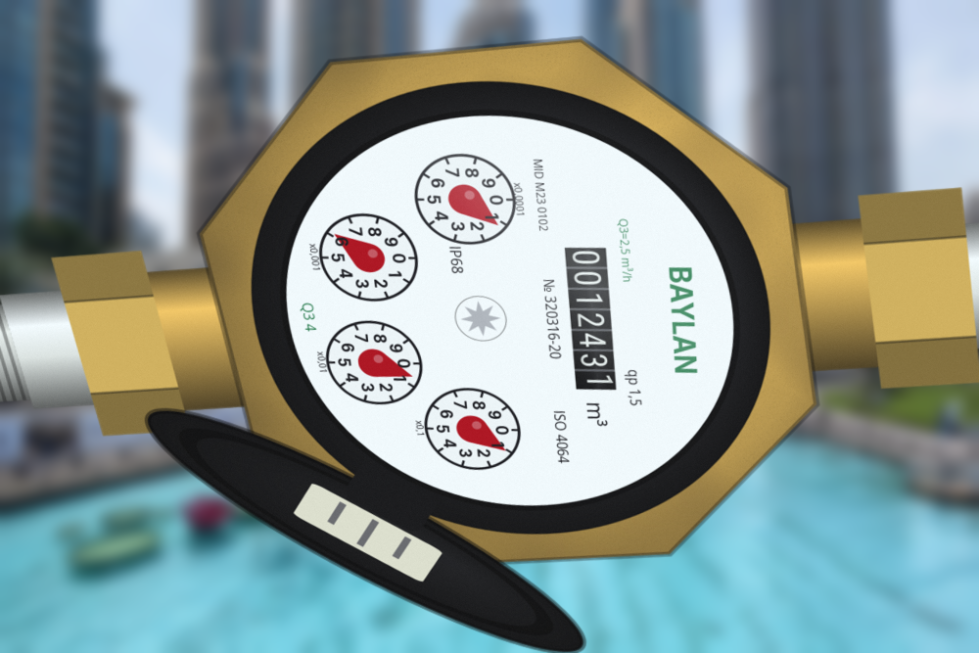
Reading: 12431.1061 m³
